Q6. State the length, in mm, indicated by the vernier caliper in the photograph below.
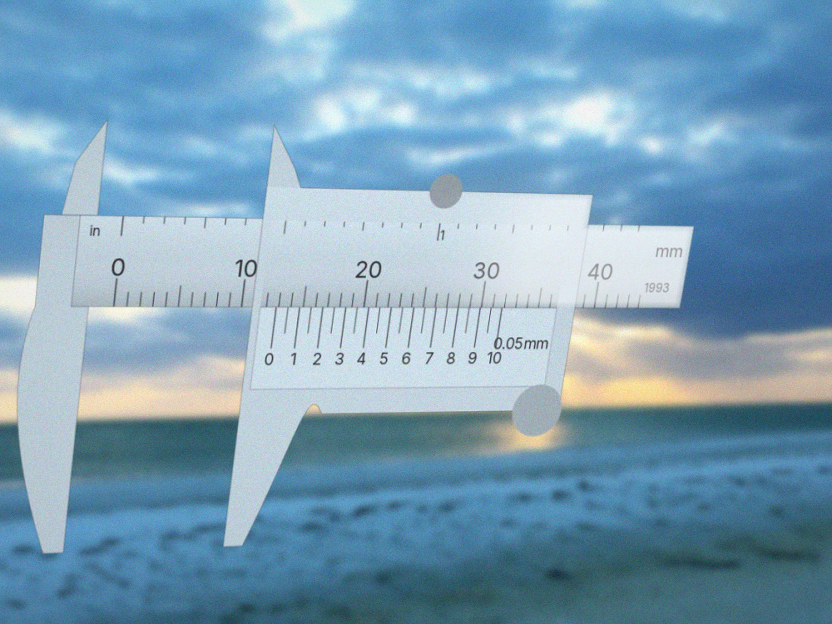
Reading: 12.8 mm
